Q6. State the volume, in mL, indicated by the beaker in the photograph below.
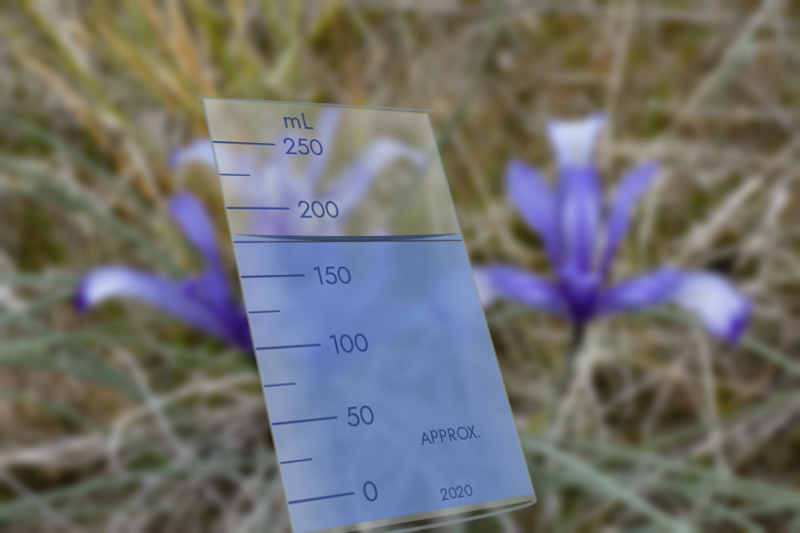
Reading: 175 mL
